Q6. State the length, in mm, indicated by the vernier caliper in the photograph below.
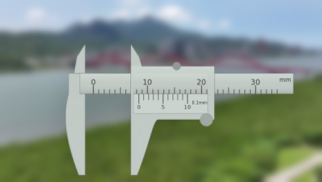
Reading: 8.4 mm
